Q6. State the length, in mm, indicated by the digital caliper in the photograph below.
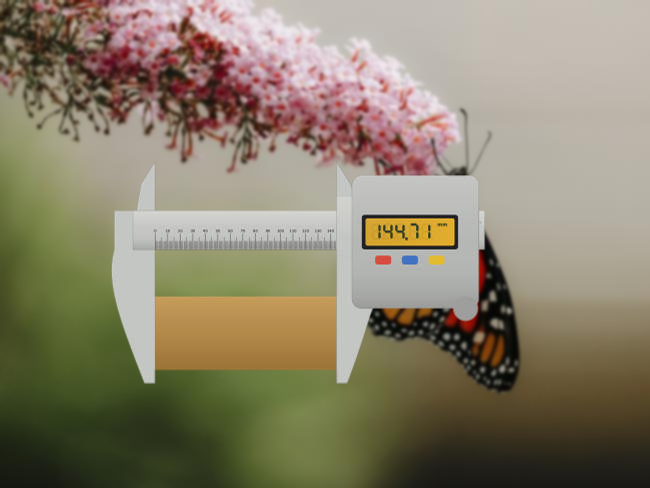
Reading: 144.71 mm
